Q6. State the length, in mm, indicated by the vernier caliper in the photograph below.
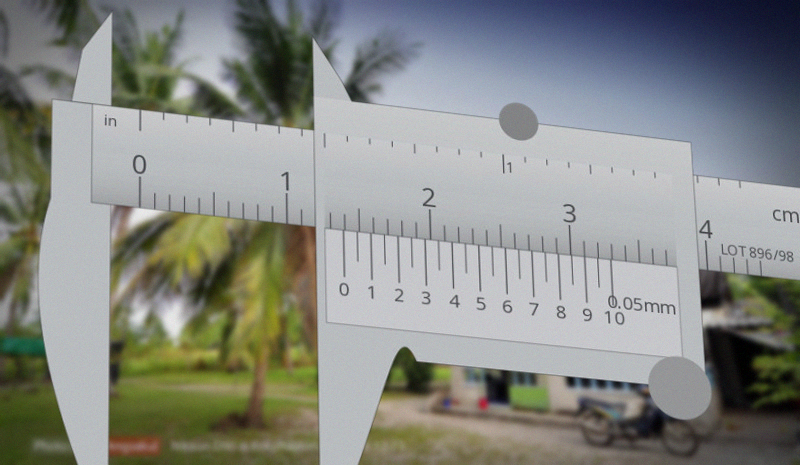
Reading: 13.9 mm
